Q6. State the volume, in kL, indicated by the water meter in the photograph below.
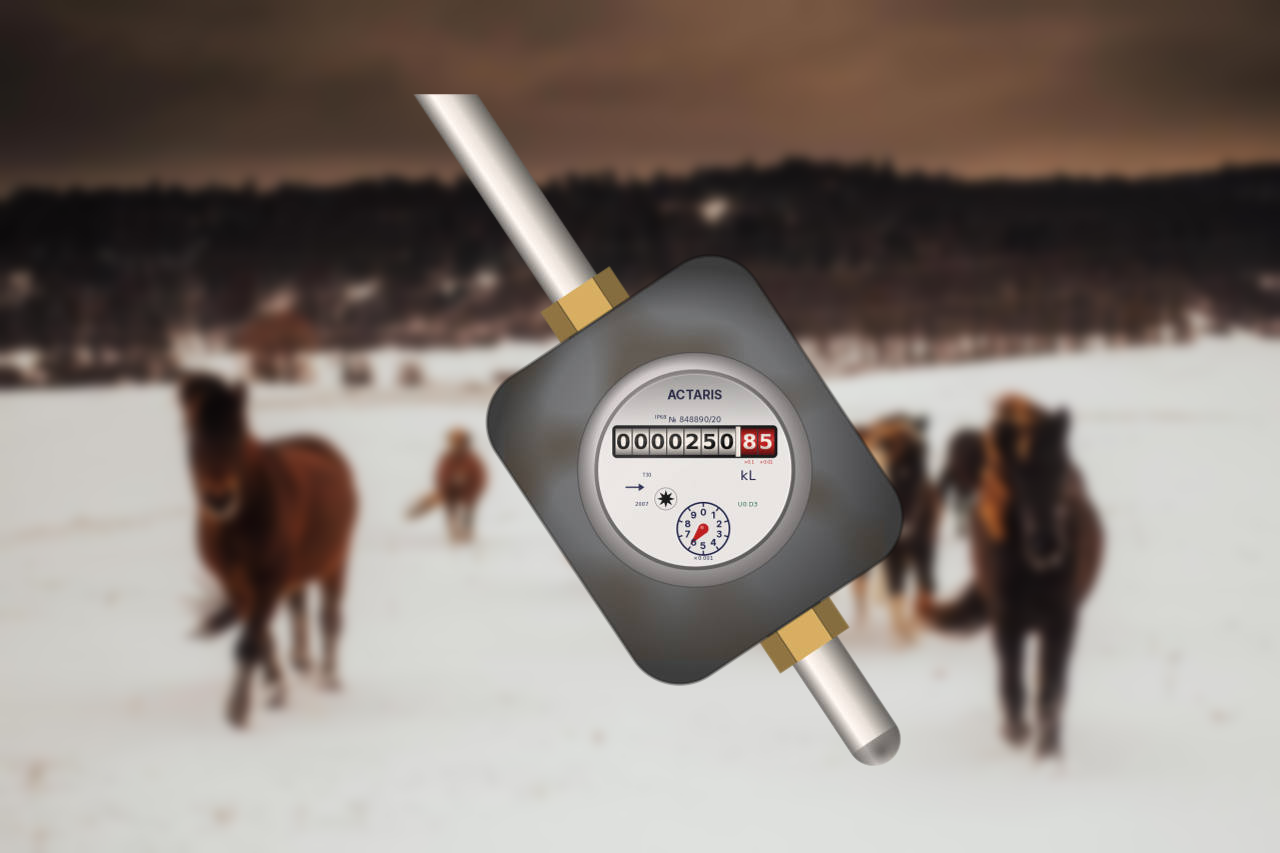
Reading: 250.856 kL
